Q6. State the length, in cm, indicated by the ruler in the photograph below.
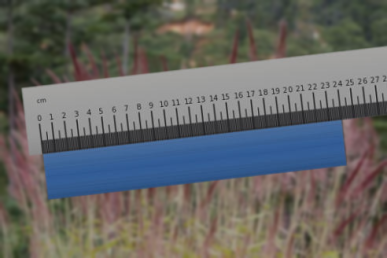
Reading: 24 cm
